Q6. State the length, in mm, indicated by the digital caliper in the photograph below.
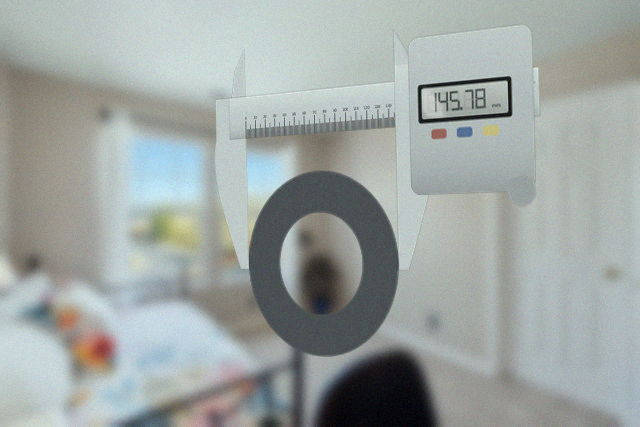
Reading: 145.78 mm
